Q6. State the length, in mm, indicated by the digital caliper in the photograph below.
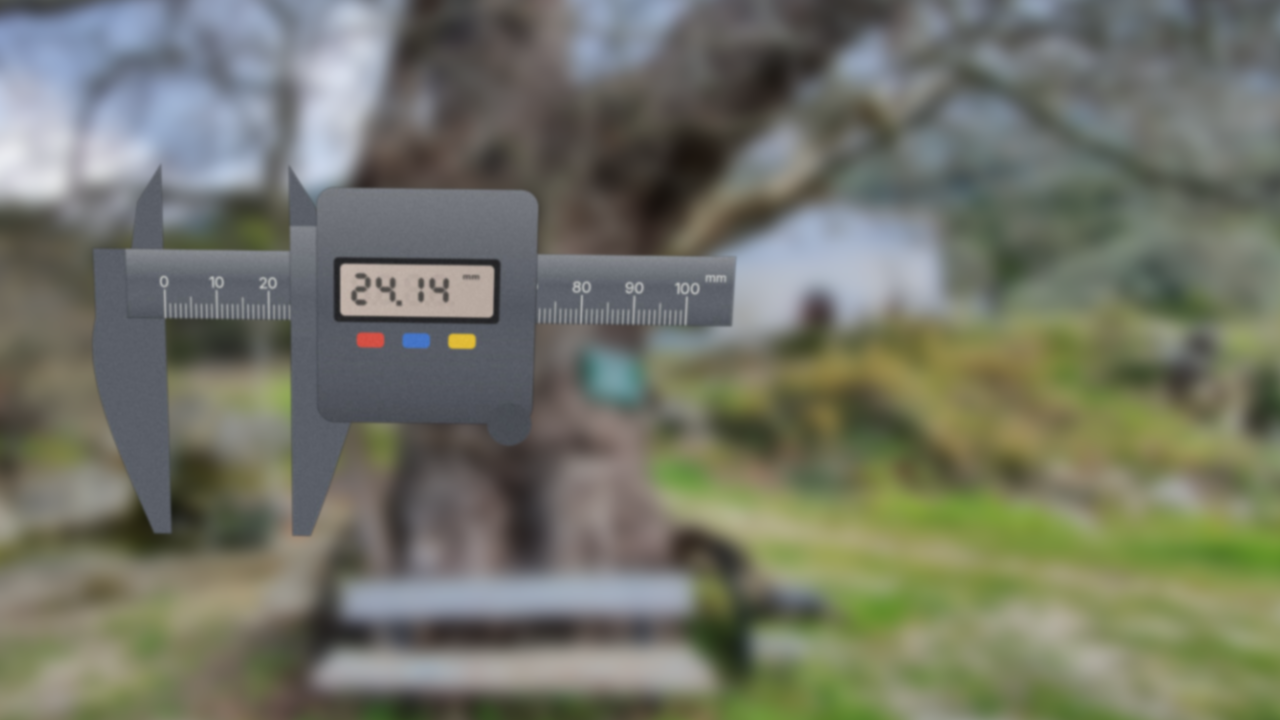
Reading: 24.14 mm
